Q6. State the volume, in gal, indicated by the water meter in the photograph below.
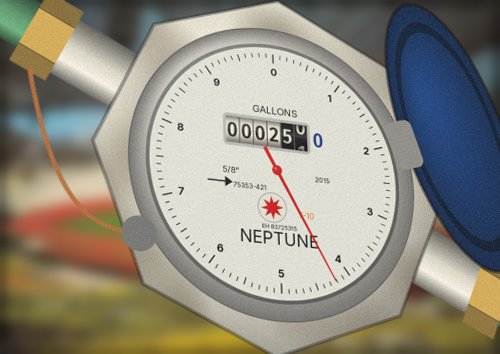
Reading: 2504.2 gal
